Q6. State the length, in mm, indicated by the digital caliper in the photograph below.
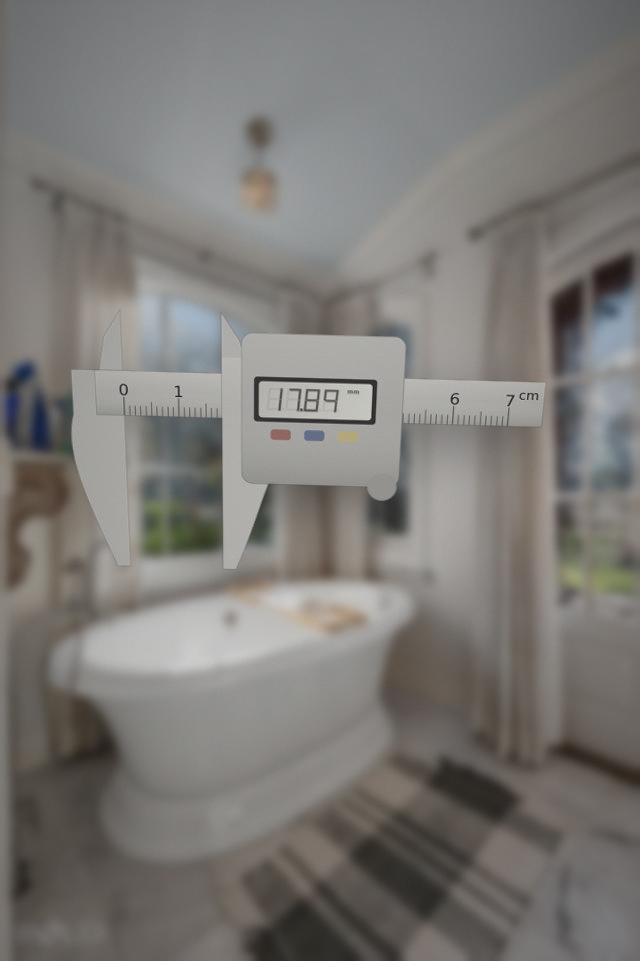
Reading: 17.89 mm
